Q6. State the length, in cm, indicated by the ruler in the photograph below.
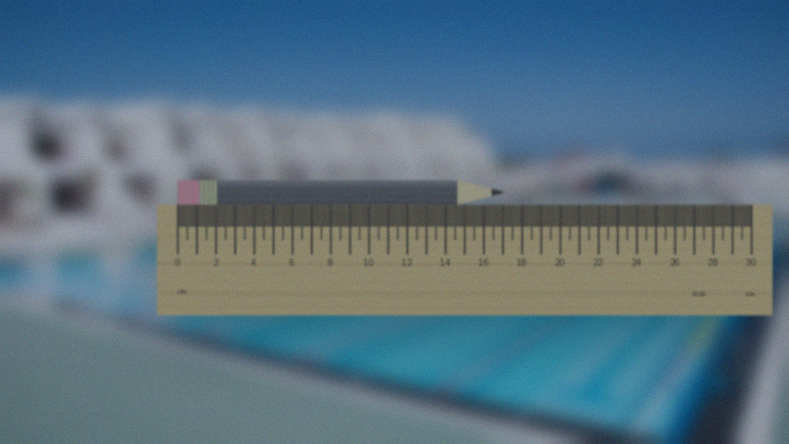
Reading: 17 cm
